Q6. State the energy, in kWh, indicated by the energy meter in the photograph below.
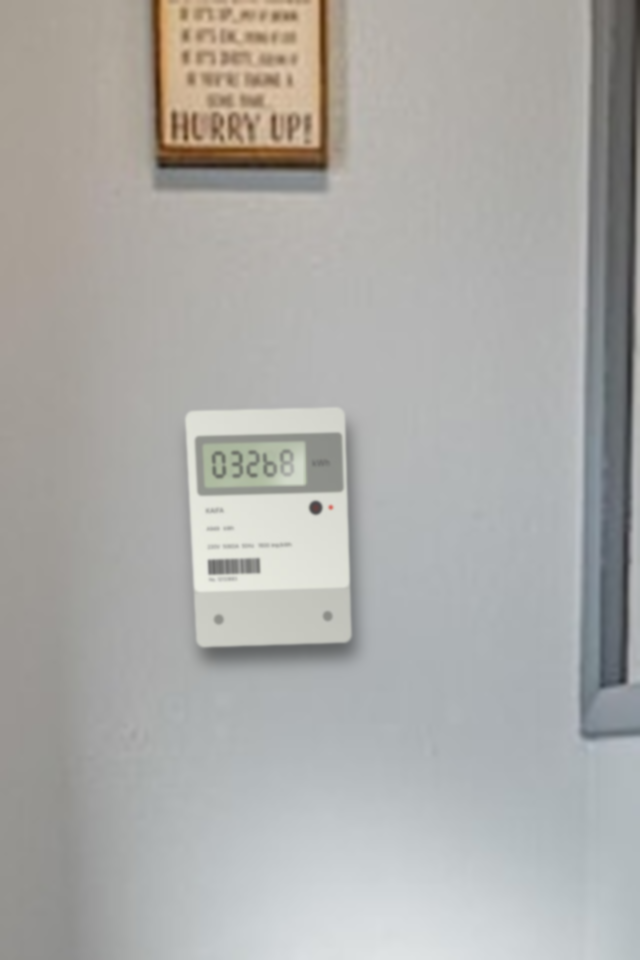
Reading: 3268 kWh
